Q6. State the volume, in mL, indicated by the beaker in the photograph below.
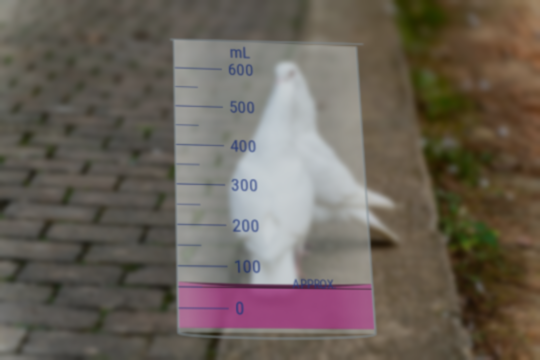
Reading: 50 mL
